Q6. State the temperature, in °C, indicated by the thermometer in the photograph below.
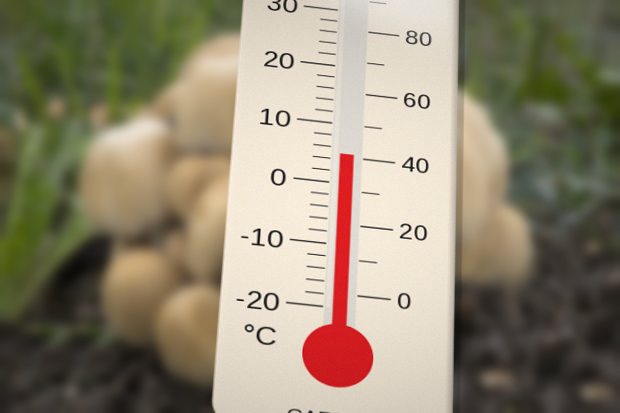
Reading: 5 °C
